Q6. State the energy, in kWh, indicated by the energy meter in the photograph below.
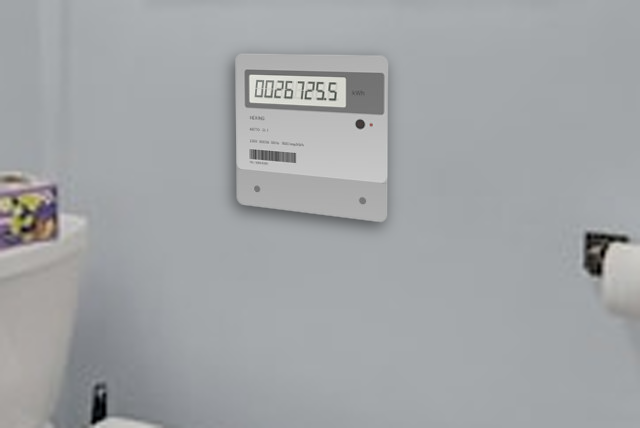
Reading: 26725.5 kWh
